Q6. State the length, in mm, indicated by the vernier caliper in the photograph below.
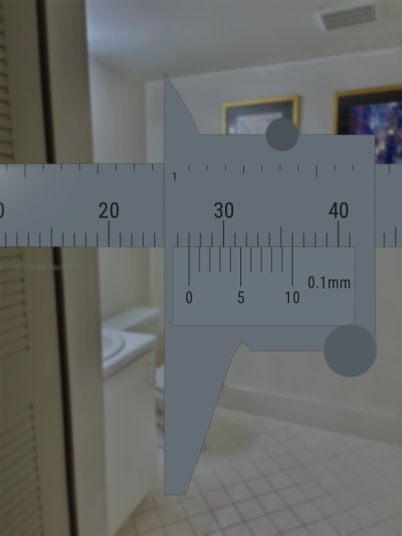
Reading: 27.0 mm
